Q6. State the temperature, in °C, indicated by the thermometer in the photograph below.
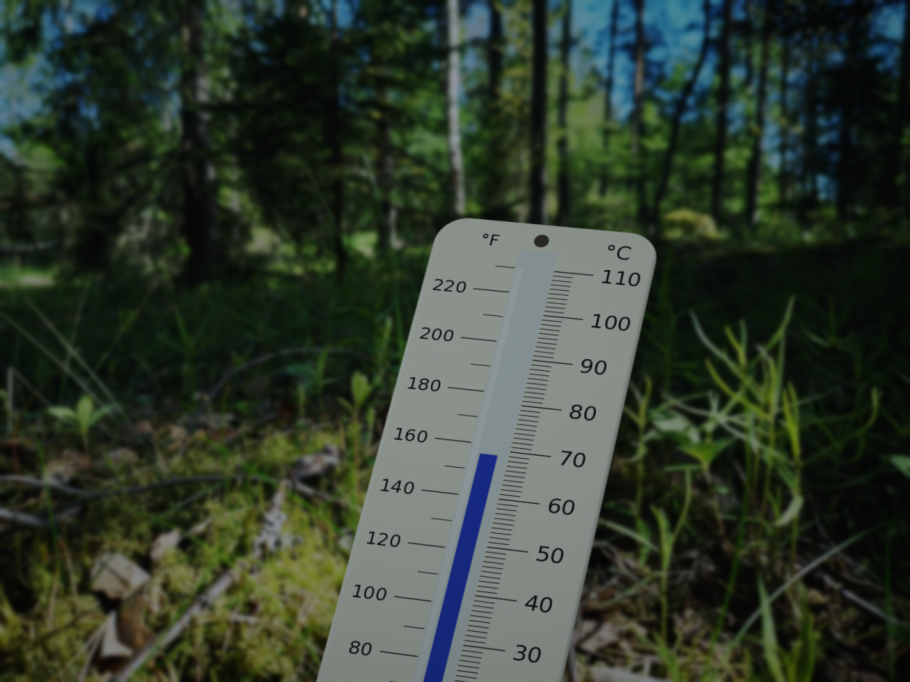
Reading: 69 °C
